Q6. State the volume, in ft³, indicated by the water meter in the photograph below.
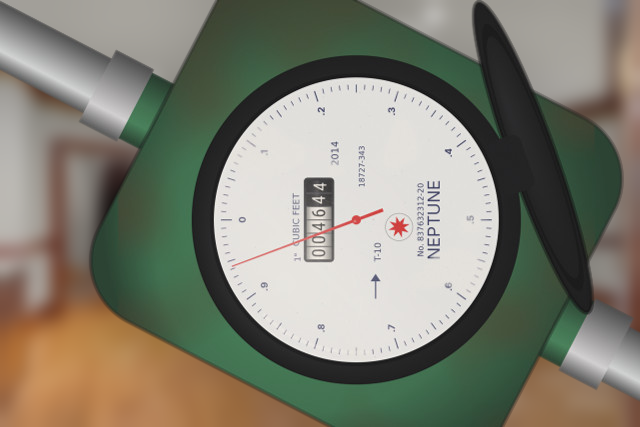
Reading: 4643.94 ft³
